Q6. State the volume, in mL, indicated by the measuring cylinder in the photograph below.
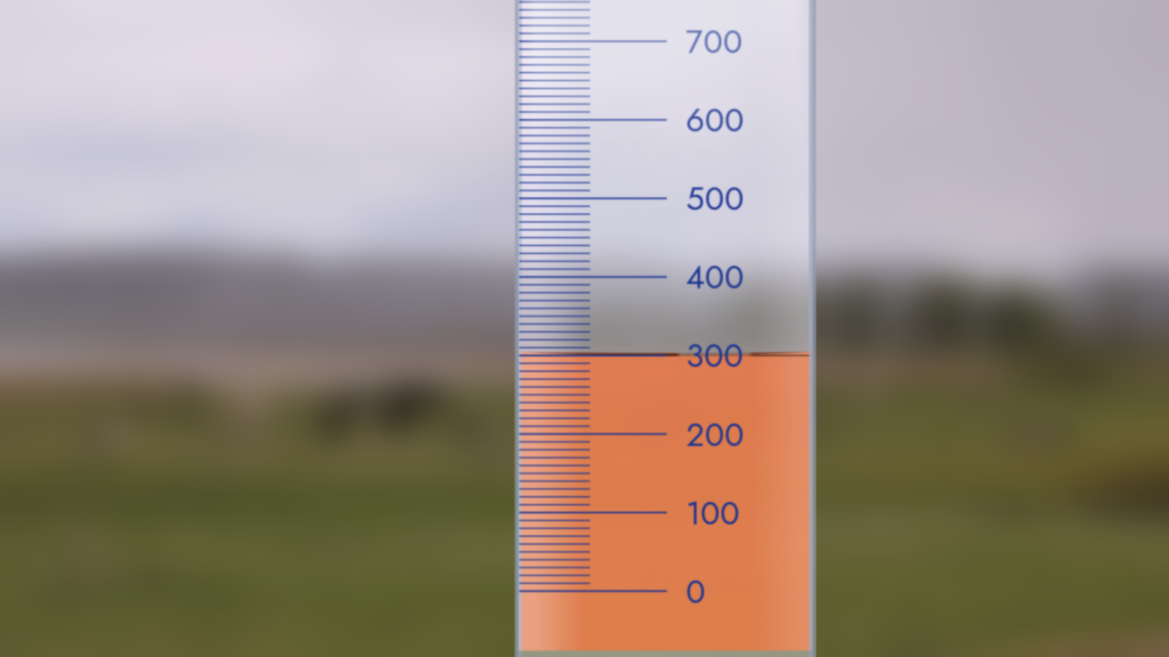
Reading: 300 mL
